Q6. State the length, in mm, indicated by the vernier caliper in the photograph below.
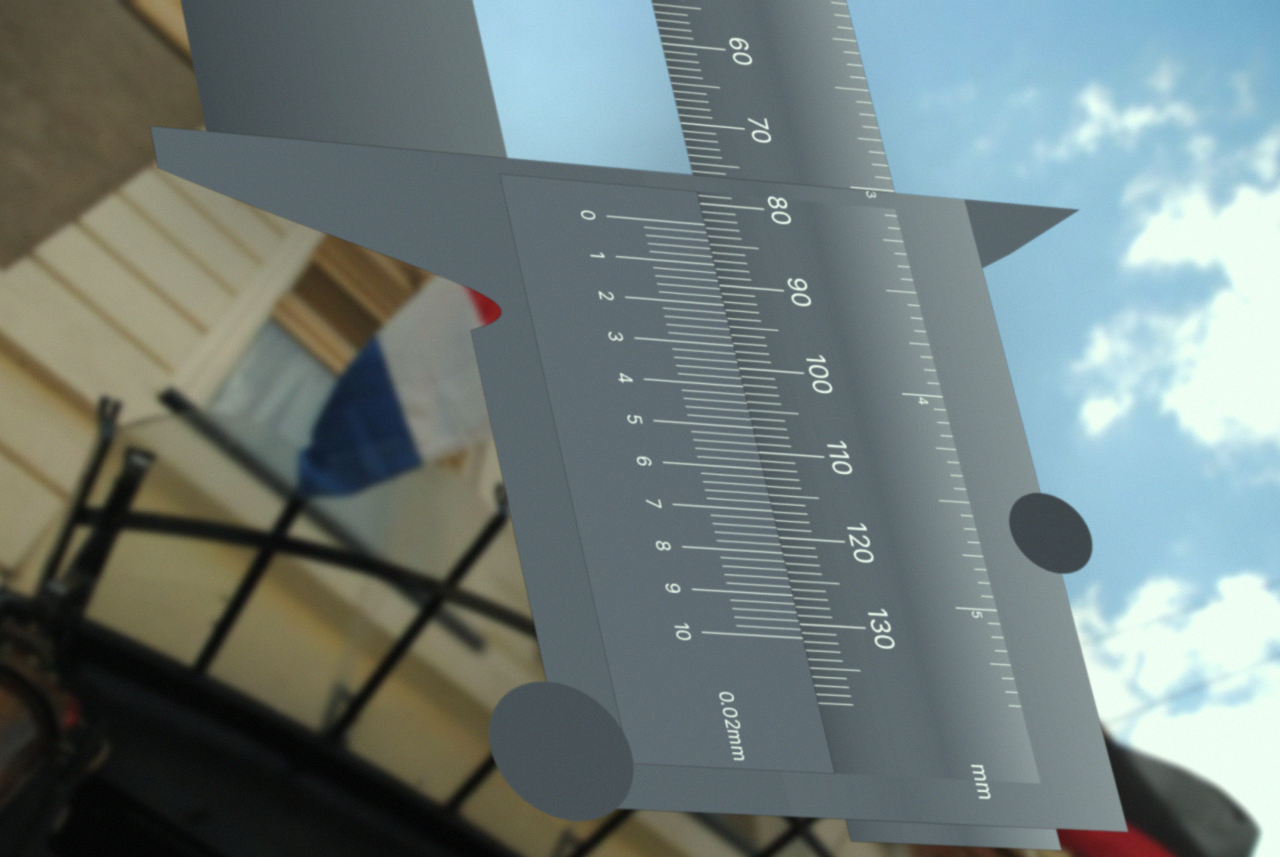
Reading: 82.6 mm
